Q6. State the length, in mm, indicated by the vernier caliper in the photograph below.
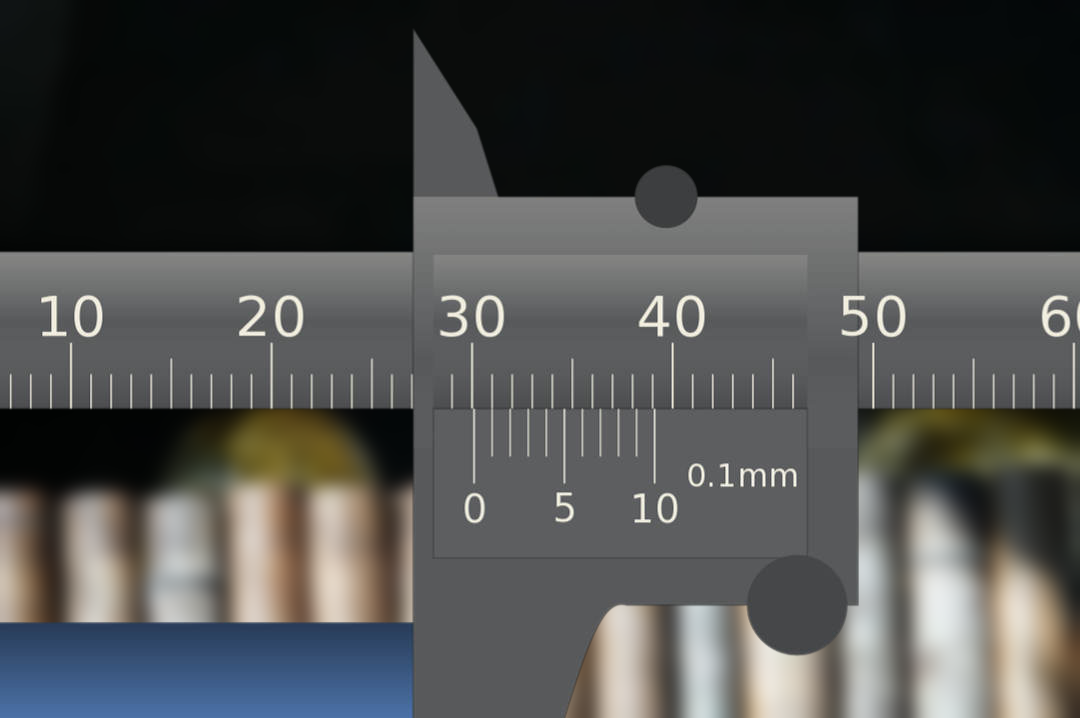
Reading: 30.1 mm
